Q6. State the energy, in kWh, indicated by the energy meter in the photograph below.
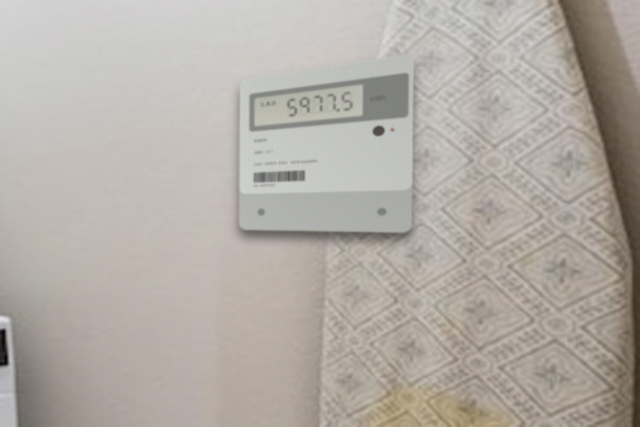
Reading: 5977.5 kWh
